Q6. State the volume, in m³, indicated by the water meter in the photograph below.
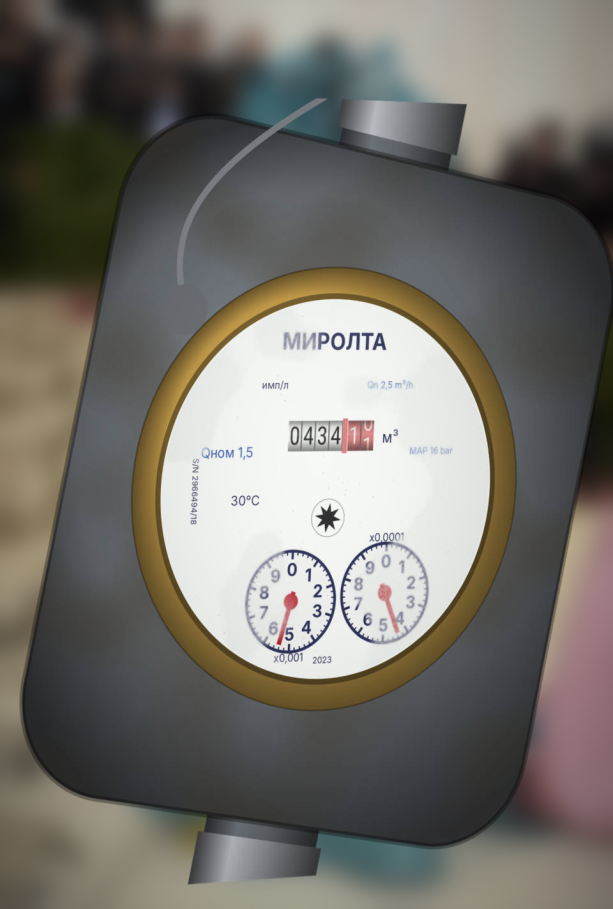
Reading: 434.1054 m³
